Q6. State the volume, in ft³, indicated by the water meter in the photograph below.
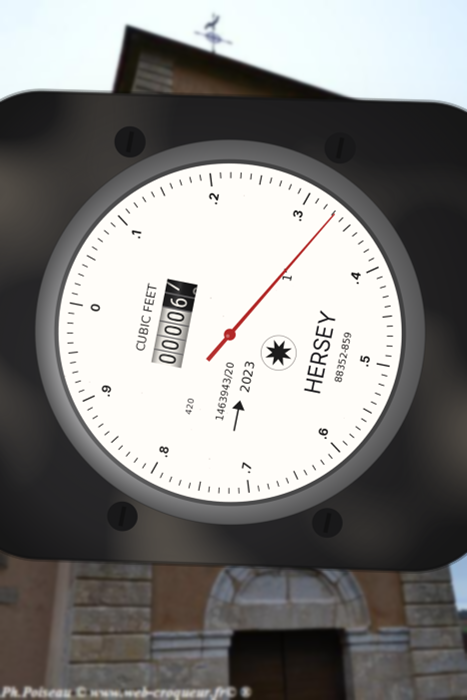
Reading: 67.33 ft³
